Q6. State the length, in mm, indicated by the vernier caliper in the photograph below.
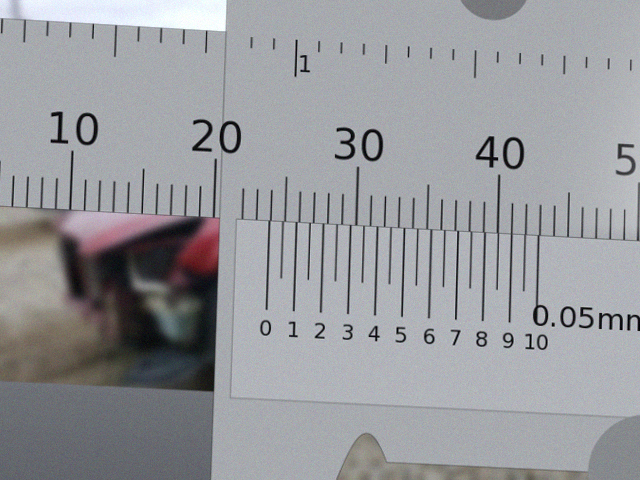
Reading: 23.9 mm
